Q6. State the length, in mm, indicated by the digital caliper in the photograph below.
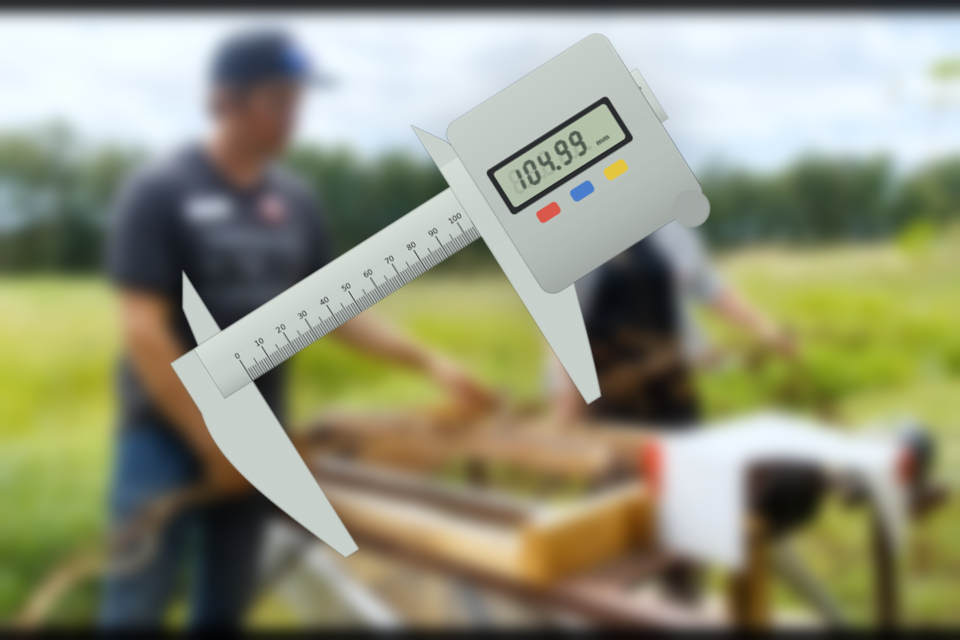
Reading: 104.99 mm
